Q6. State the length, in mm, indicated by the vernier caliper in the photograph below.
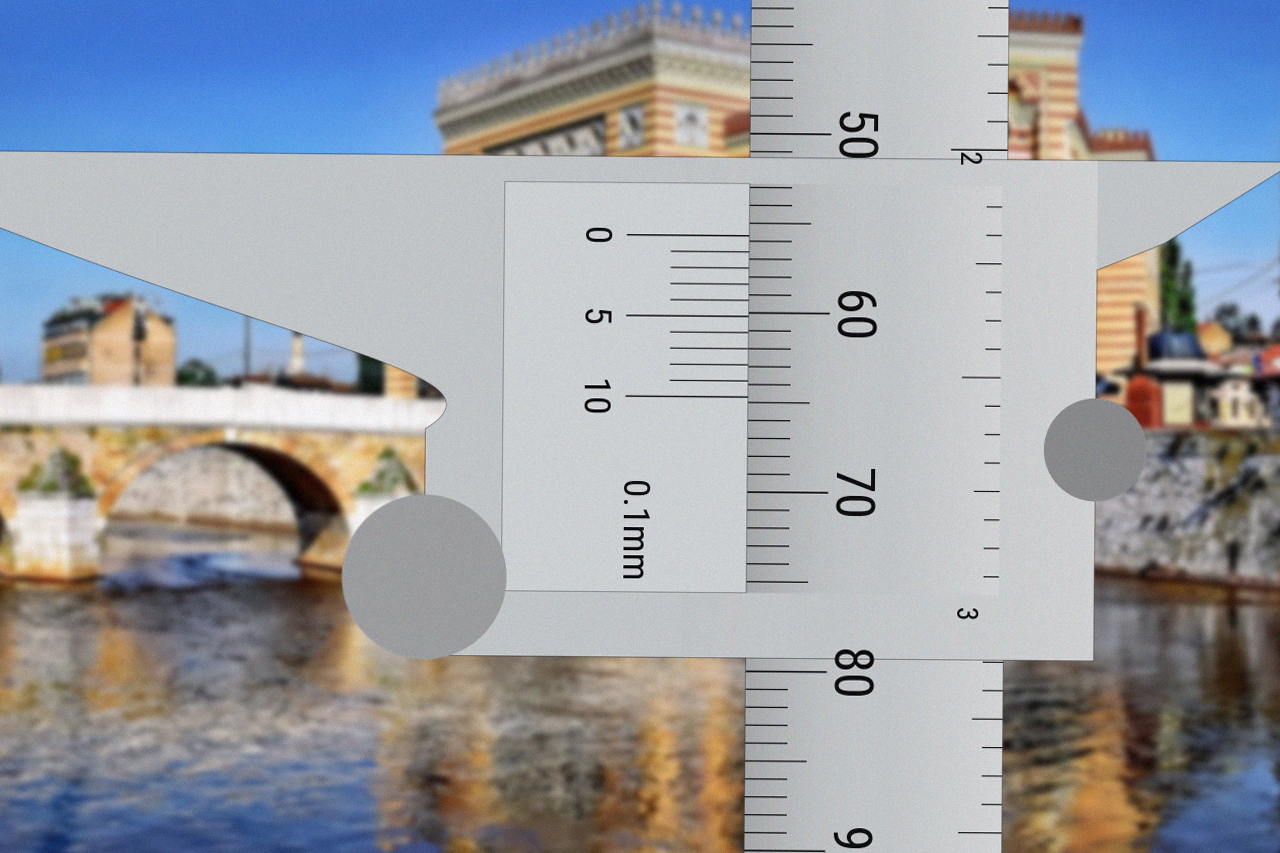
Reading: 55.7 mm
